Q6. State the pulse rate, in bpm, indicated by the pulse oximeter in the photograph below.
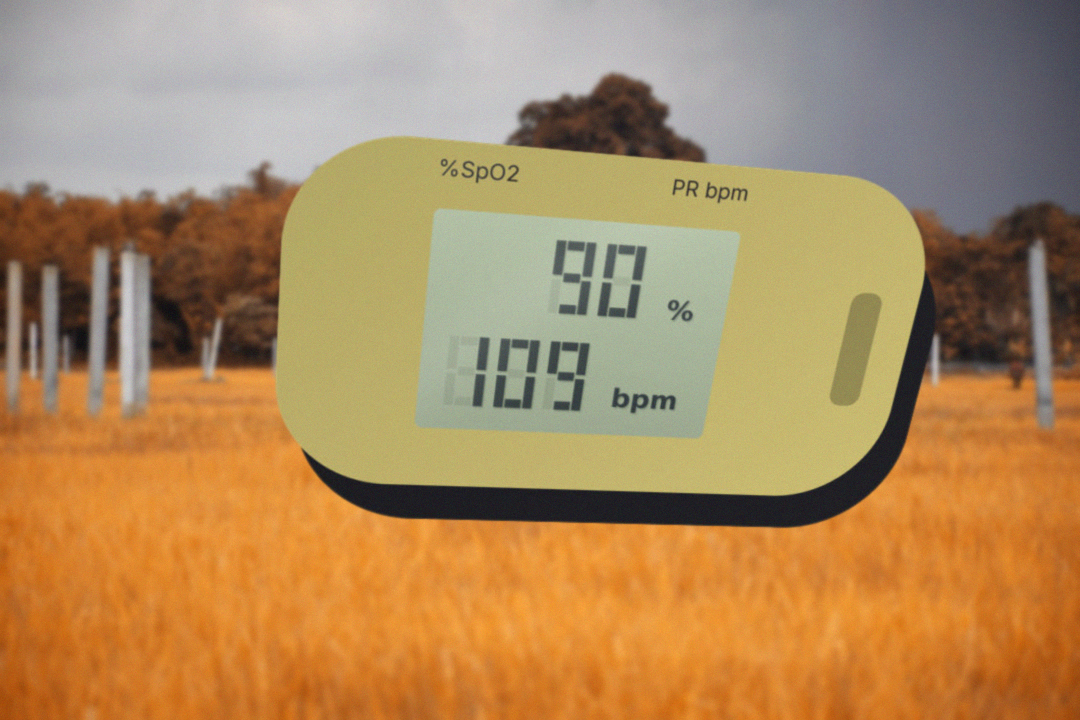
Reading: 109 bpm
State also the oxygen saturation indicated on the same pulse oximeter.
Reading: 90 %
